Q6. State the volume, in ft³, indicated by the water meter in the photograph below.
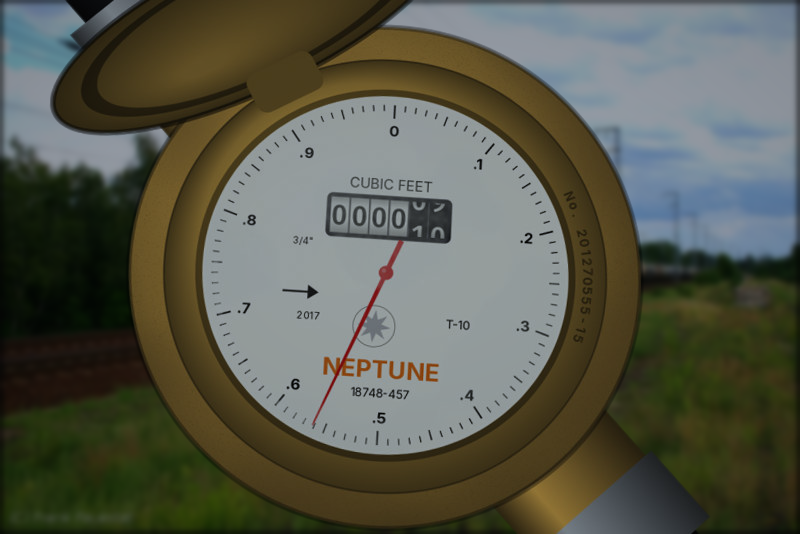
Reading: 9.56 ft³
